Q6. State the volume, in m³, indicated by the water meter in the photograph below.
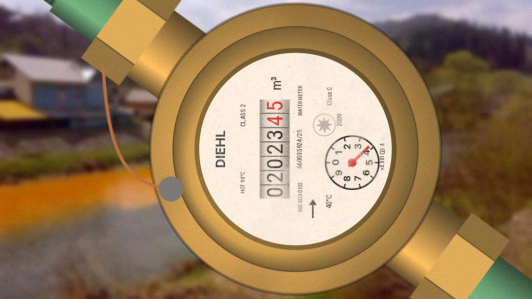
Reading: 2023.453 m³
